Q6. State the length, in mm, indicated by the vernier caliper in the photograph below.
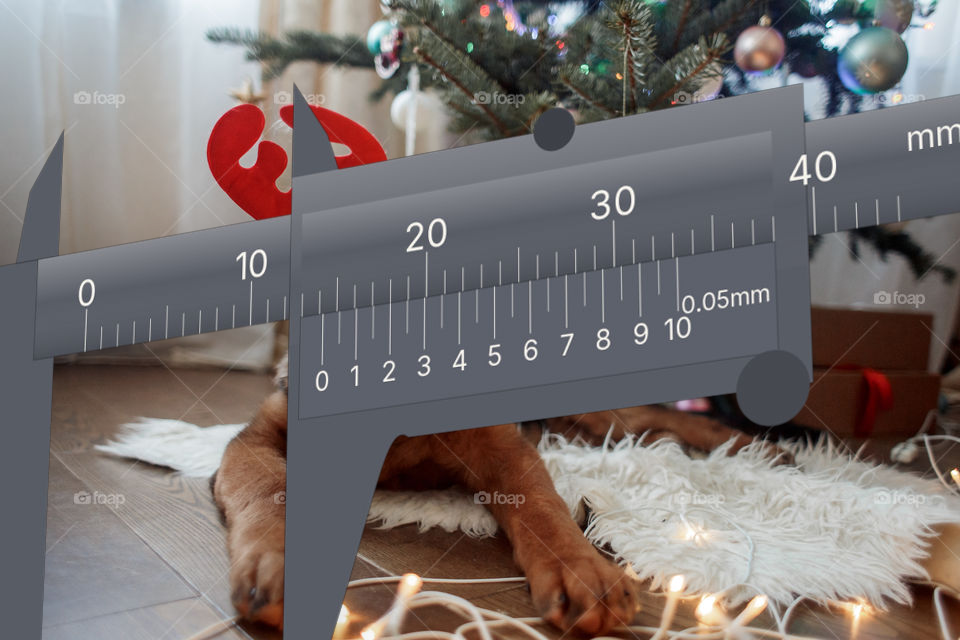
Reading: 14.2 mm
